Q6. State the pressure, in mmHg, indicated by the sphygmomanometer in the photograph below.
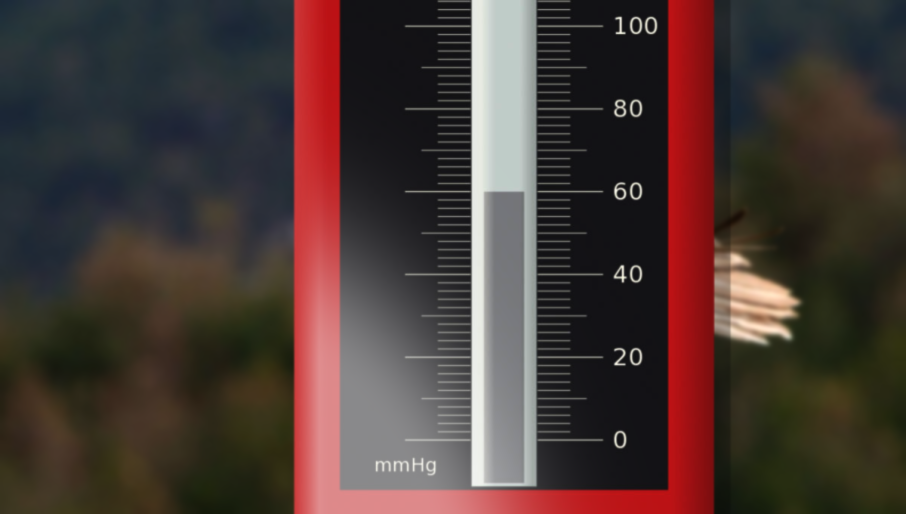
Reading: 60 mmHg
